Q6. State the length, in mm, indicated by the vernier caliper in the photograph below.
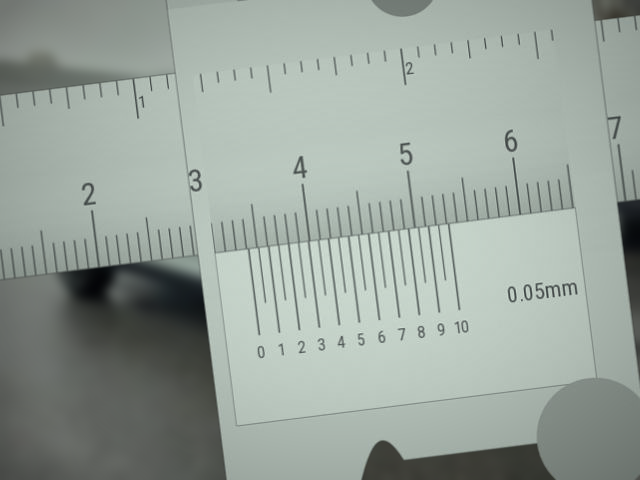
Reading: 34.2 mm
